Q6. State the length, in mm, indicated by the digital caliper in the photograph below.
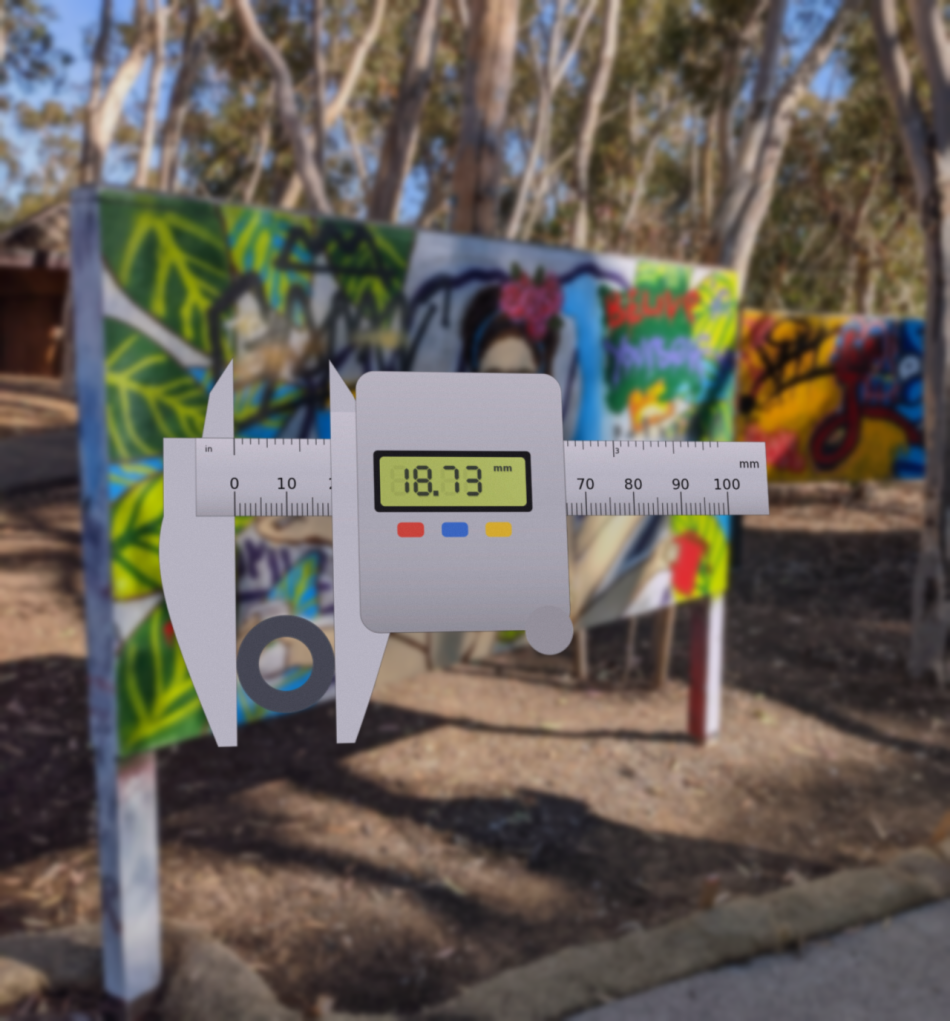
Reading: 18.73 mm
